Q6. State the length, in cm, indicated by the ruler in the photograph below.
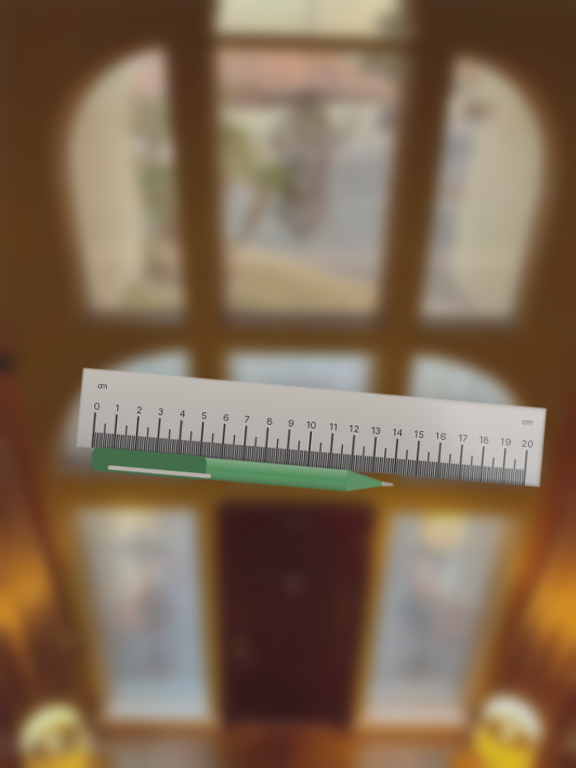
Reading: 14 cm
